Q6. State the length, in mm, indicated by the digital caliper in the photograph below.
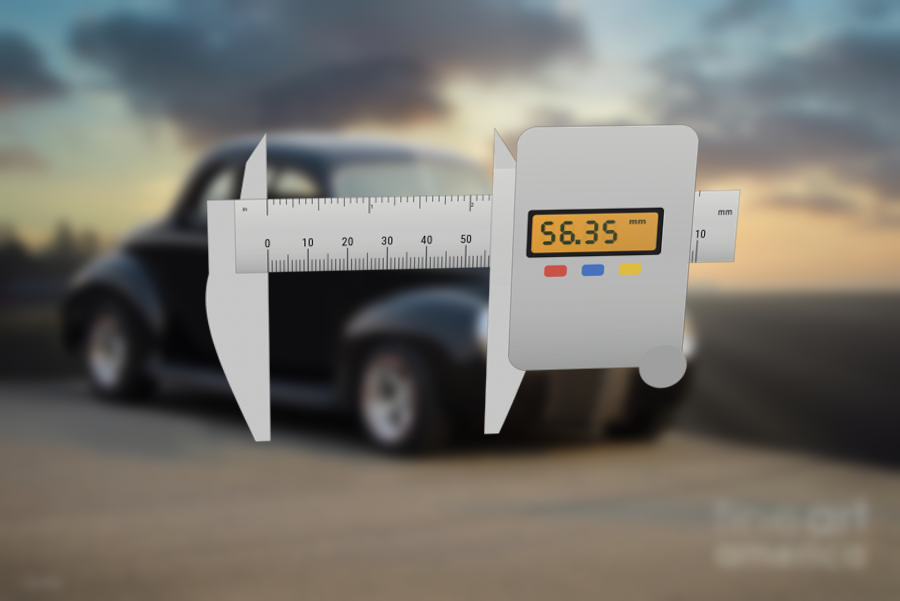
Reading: 56.35 mm
